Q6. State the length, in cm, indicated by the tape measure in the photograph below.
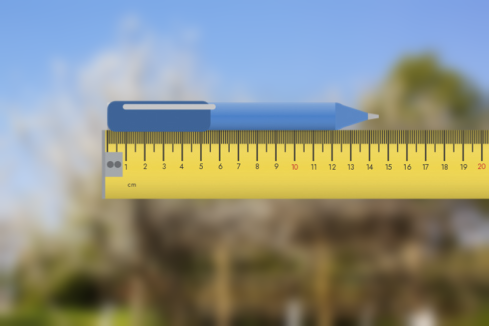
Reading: 14.5 cm
